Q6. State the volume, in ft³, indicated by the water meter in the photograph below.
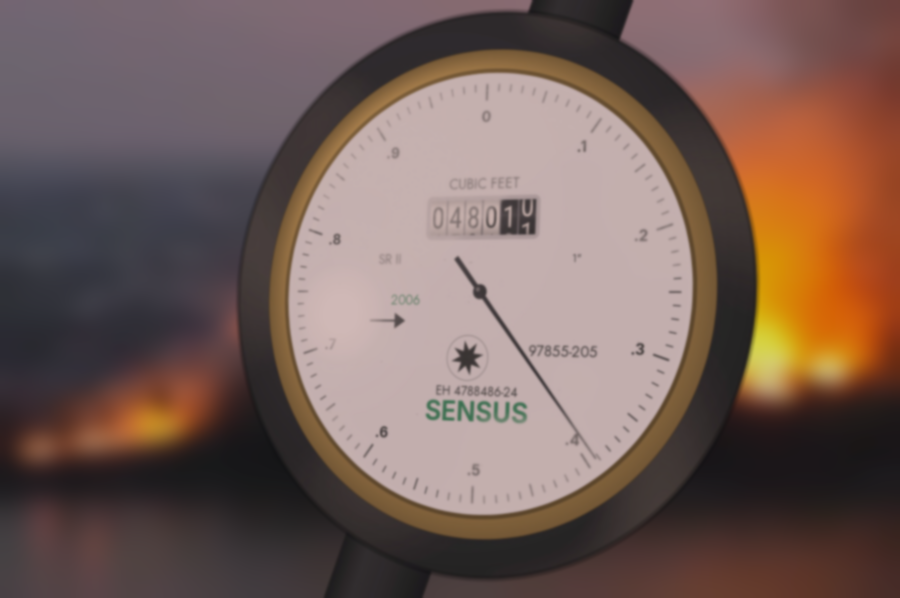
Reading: 48010.39 ft³
